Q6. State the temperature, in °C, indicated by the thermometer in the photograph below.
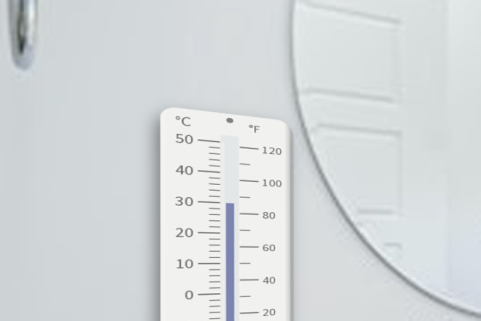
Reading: 30 °C
